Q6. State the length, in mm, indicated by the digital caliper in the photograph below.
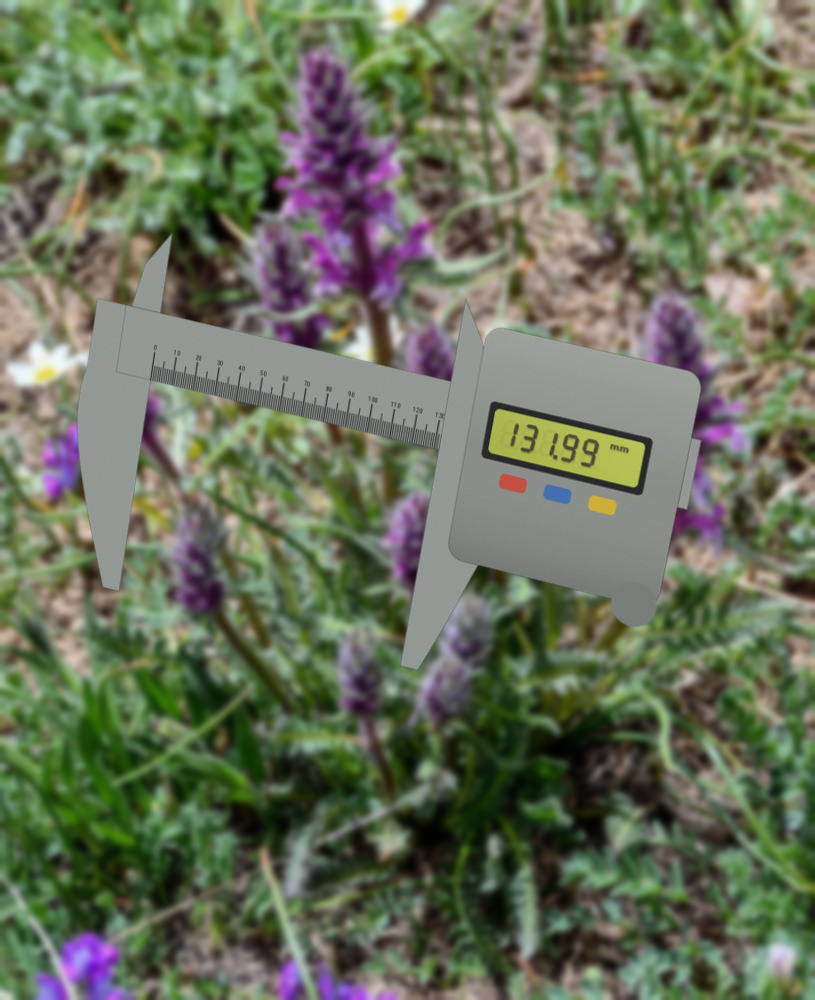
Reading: 131.99 mm
